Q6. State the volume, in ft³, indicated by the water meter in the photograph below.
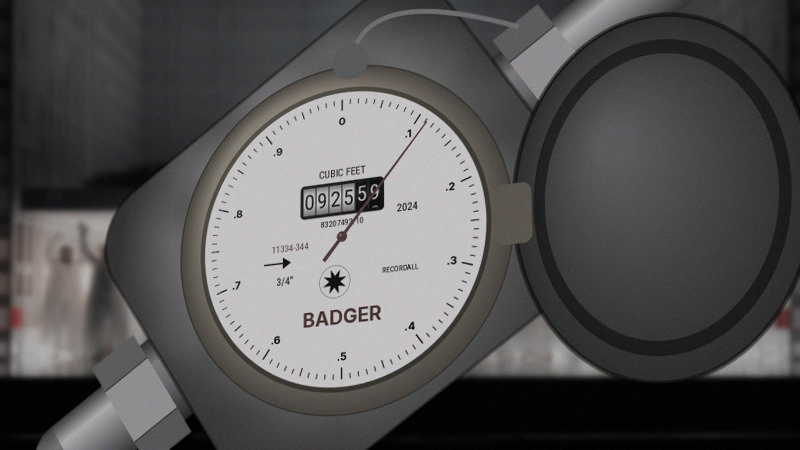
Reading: 92559.11 ft³
